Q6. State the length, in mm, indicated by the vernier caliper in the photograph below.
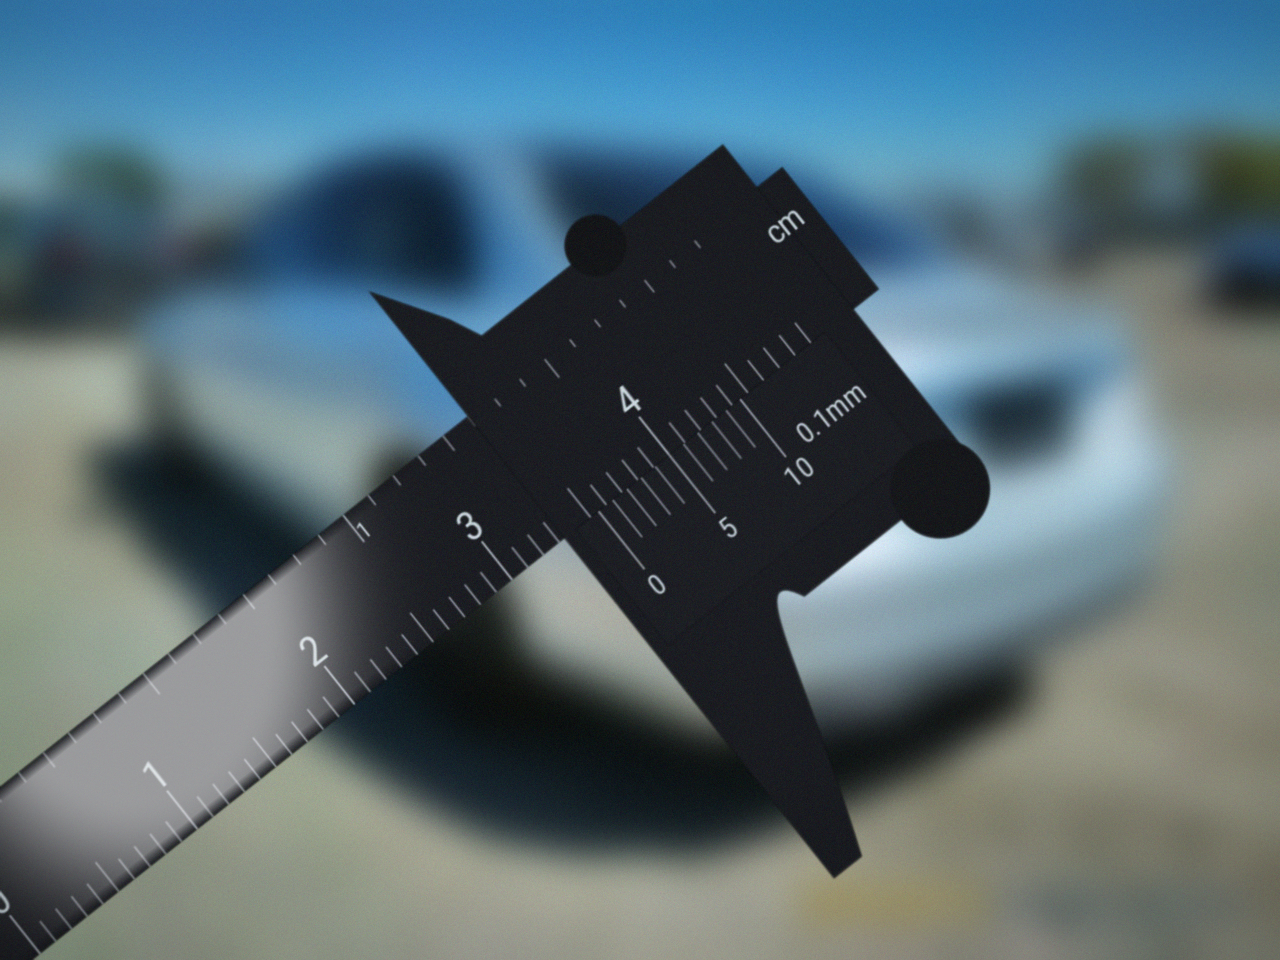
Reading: 35.5 mm
